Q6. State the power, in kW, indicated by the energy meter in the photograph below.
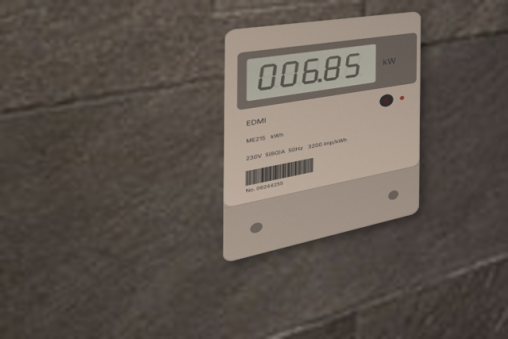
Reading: 6.85 kW
